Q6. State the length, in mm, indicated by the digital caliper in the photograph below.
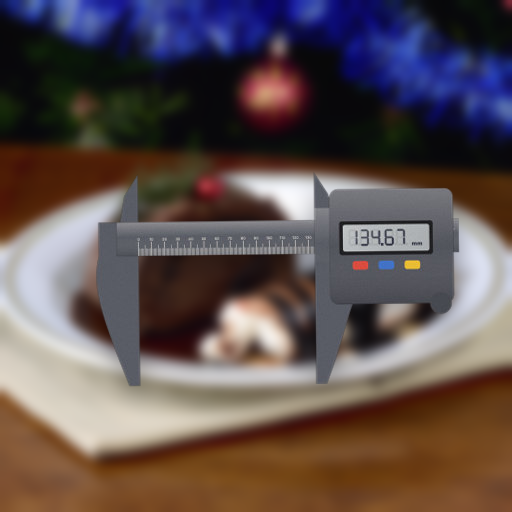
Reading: 134.67 mm
